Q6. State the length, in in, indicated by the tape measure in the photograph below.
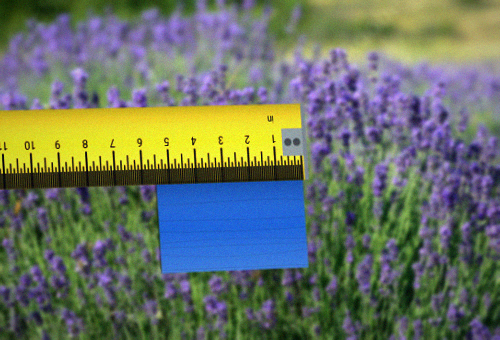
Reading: 5.5 in
